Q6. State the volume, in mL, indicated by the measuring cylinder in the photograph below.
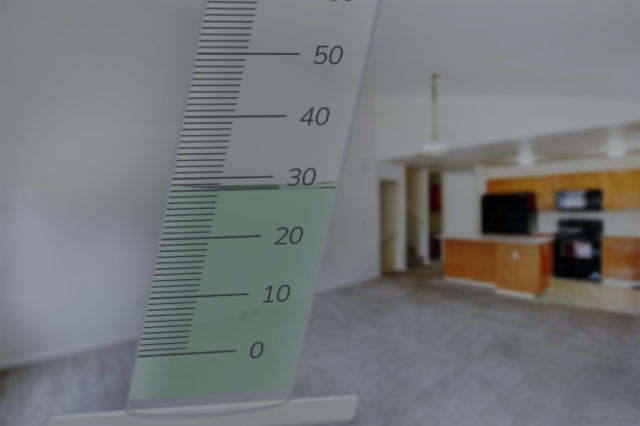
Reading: 28 mL
